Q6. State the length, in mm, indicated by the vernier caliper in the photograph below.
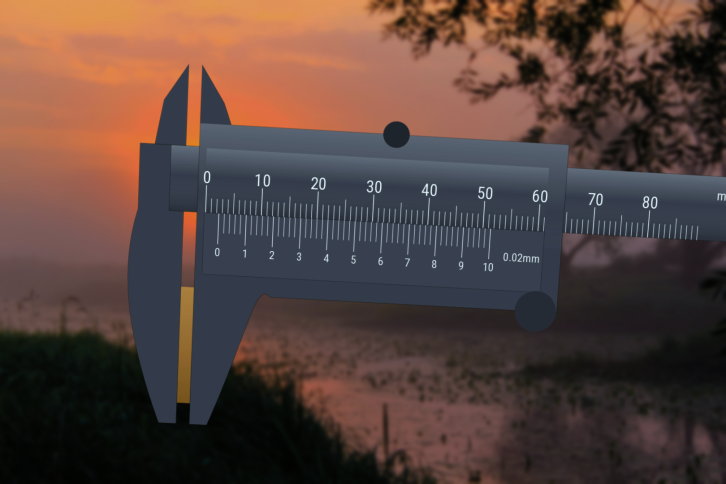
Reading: 2.4 mm
